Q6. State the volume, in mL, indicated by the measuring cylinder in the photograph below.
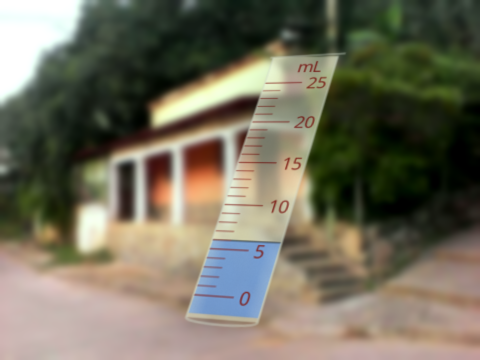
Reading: 6 mL
